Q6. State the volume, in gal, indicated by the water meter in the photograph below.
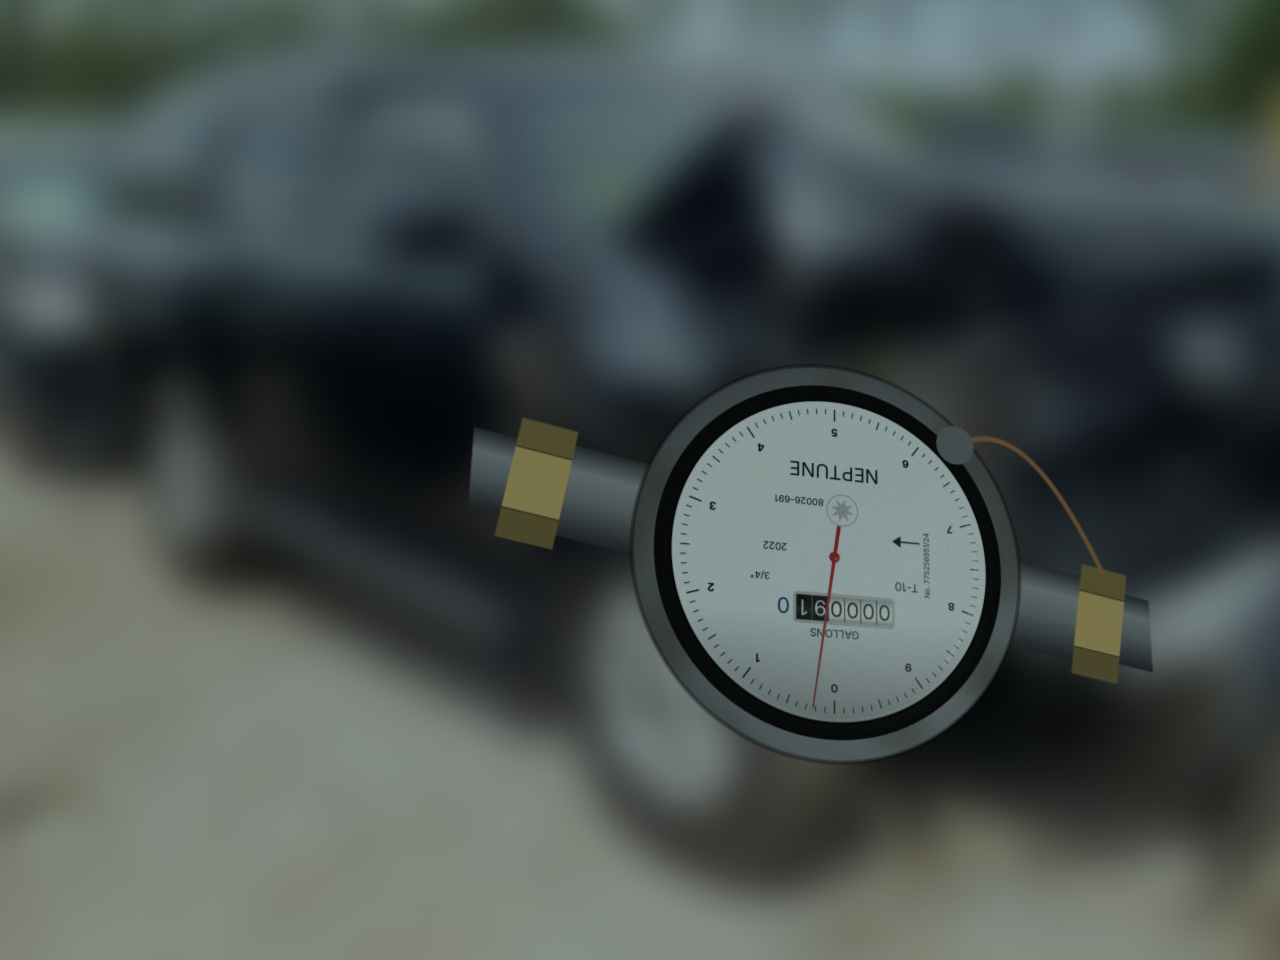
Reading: 910.2 gal
